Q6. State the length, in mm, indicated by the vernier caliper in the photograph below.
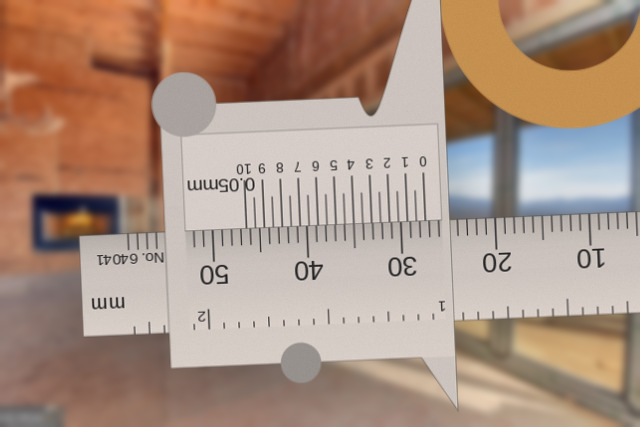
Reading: 27.4 mm
